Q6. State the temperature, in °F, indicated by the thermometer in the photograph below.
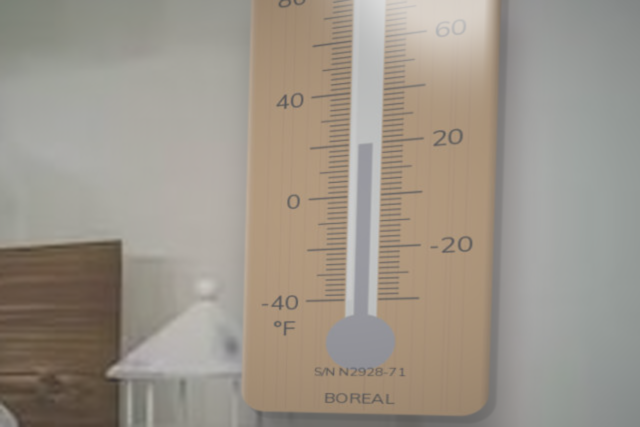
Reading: 20 °F
